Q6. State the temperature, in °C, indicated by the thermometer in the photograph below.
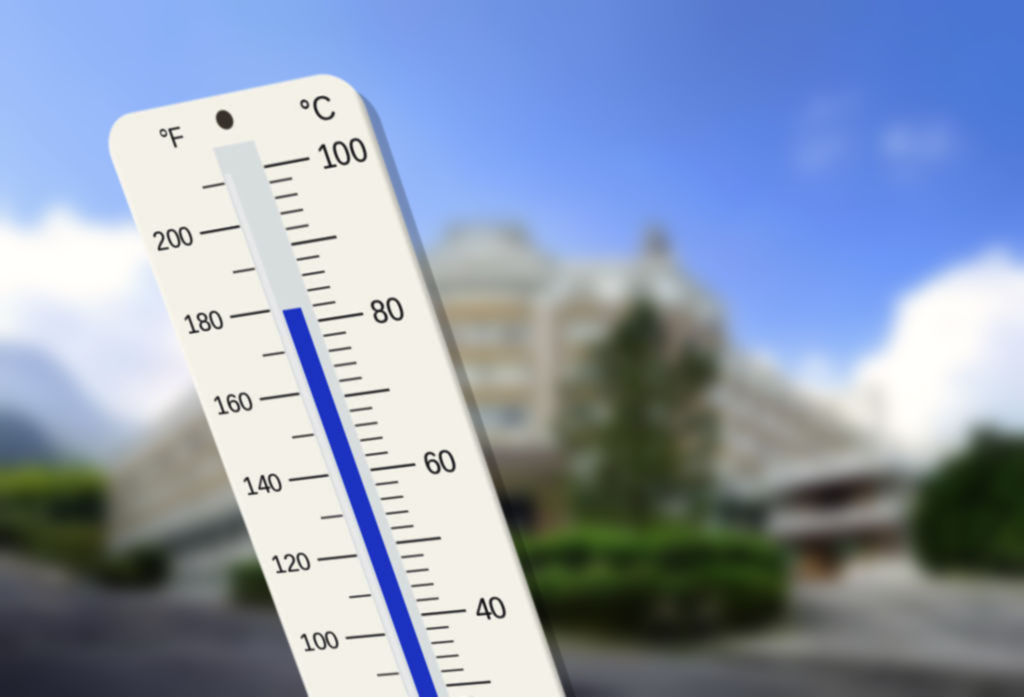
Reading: 82 °C
